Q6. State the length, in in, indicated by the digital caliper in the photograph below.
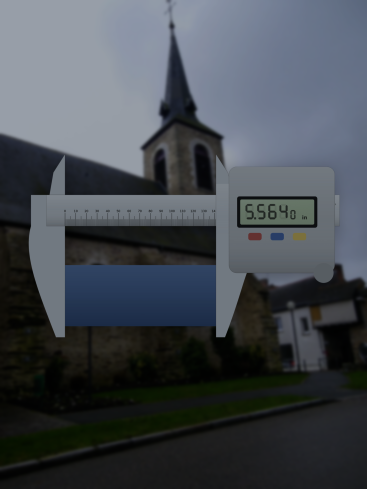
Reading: 5.5640 in
